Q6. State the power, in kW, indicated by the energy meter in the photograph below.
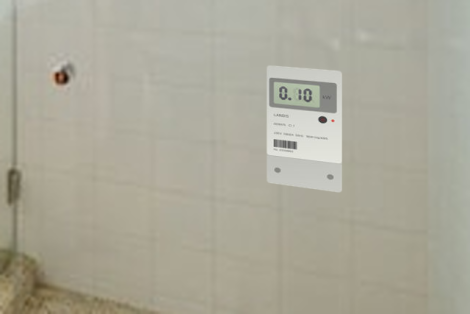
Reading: 0.10 kW
